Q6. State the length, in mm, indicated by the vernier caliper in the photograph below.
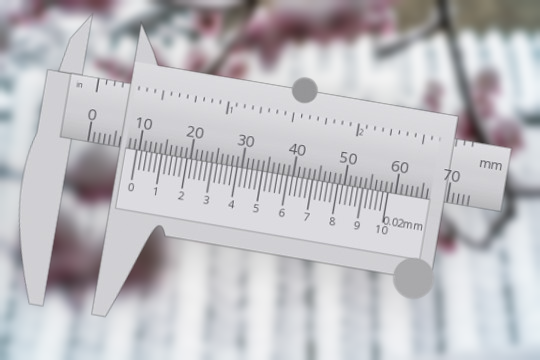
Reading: 9.5 mm
